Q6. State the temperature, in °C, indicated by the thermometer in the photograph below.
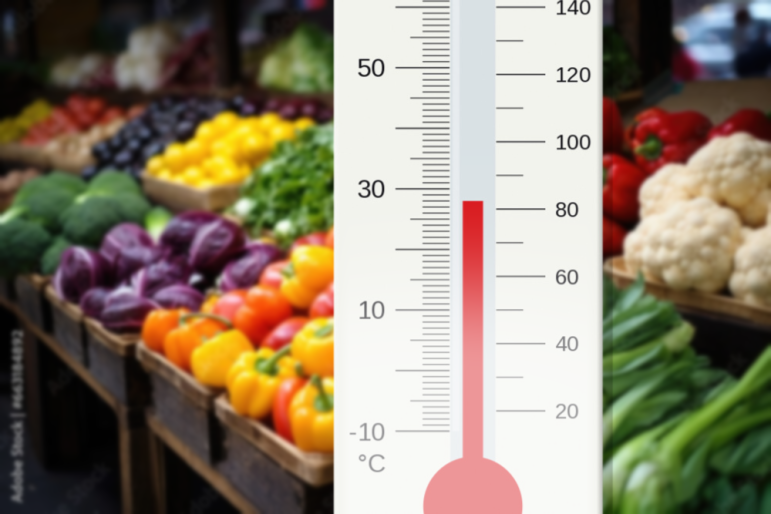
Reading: 28 °C
